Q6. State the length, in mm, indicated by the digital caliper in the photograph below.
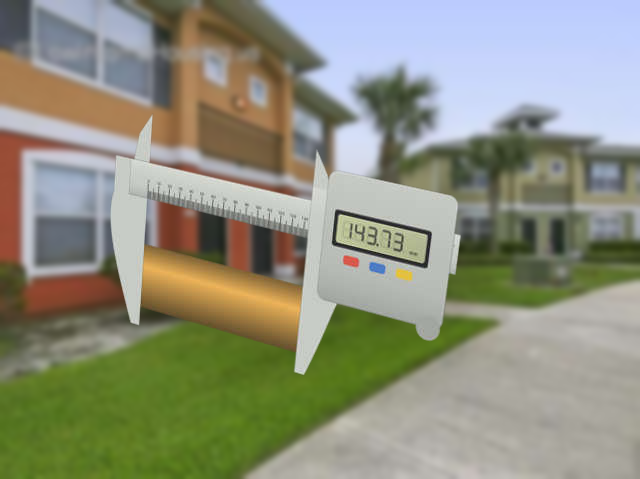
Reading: 143.73 mm
